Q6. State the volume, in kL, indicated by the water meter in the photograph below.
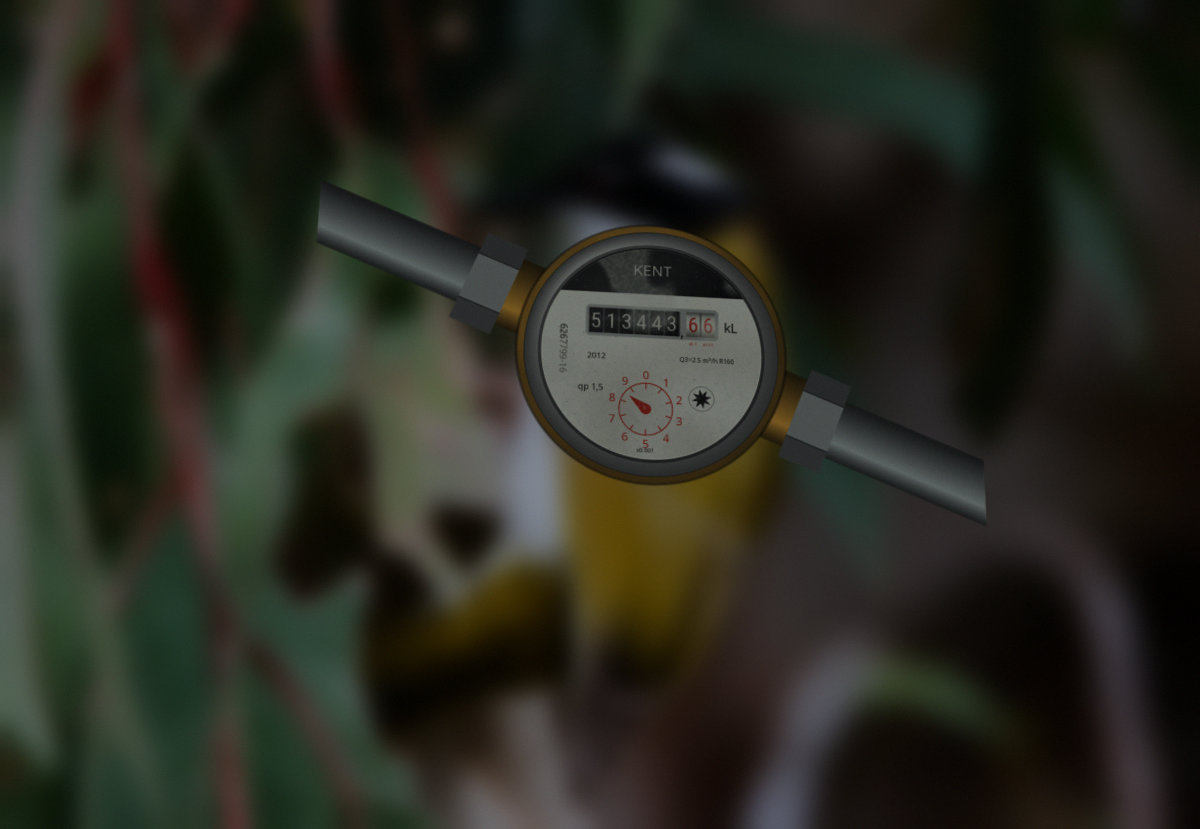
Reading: 513443.668 kL
